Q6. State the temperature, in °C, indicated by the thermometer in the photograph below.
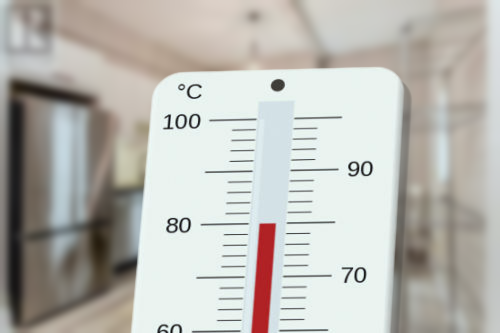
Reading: 80 °C
